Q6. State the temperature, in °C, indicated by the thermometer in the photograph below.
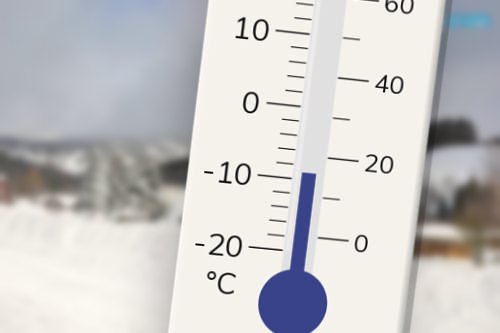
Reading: -9 °C
